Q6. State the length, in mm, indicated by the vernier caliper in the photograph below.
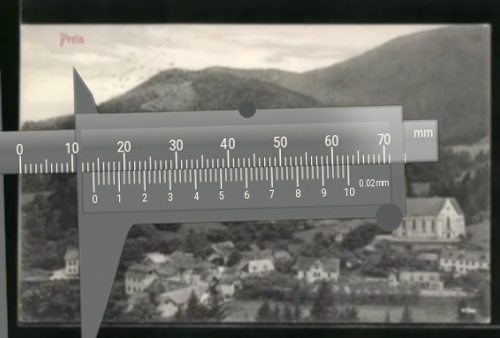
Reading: 14.0 mm
